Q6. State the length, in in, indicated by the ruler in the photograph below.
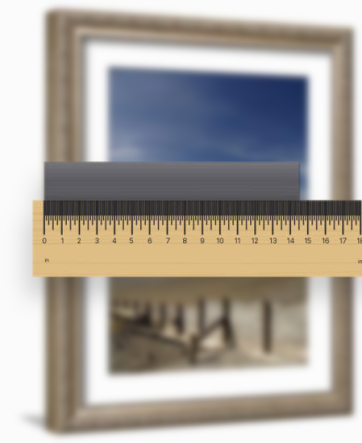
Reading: 14.5 in
